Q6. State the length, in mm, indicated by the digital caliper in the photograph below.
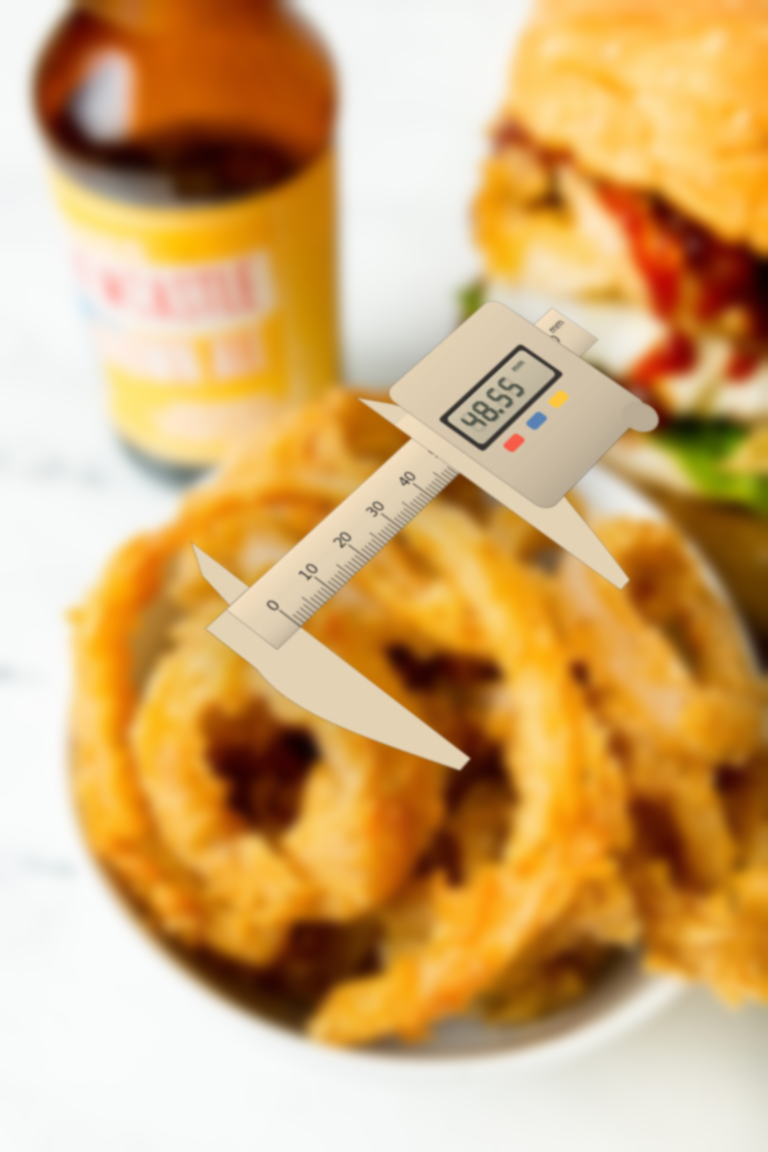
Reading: 48.55 mm
